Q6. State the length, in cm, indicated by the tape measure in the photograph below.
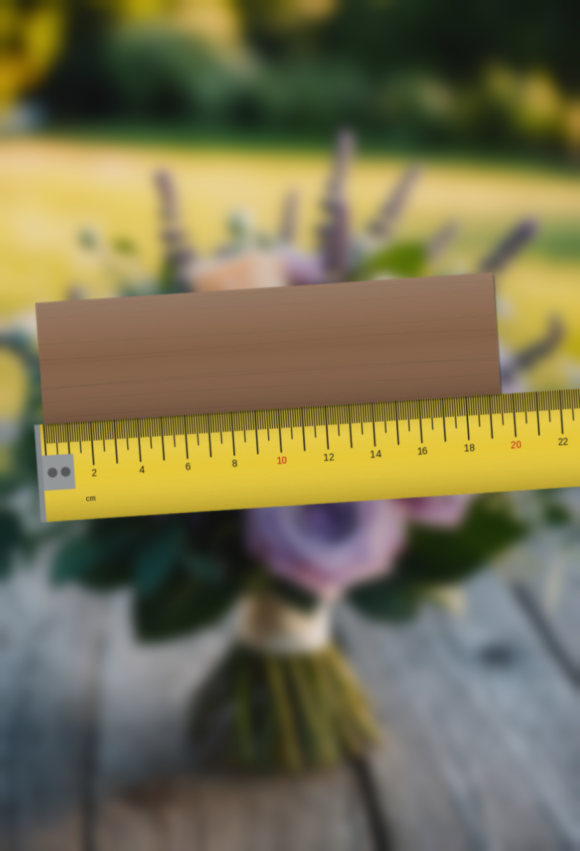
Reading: 19.5 cm
